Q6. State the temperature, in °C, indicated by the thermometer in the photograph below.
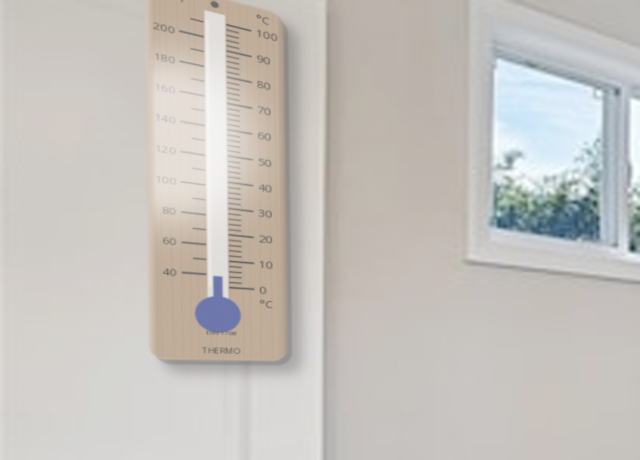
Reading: 4 °C
